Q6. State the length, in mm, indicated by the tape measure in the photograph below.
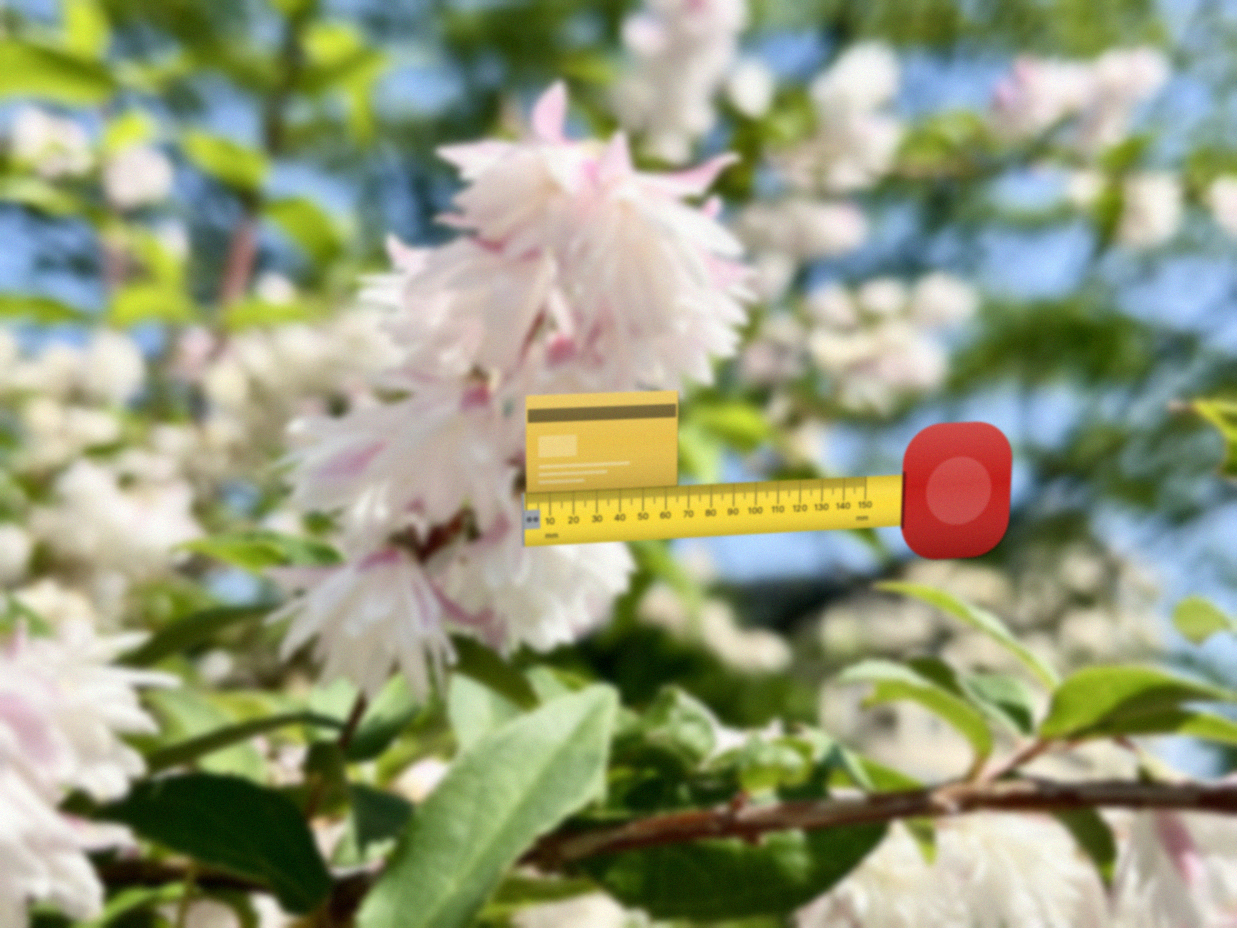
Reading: 65 mm
